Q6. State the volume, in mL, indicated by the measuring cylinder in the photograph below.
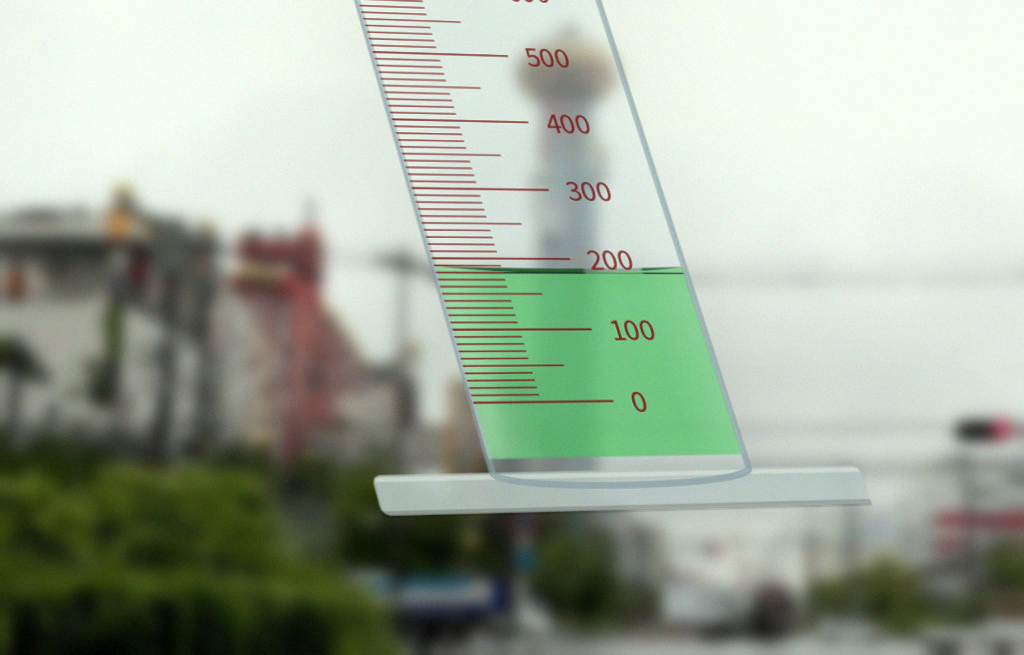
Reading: 180 mL
